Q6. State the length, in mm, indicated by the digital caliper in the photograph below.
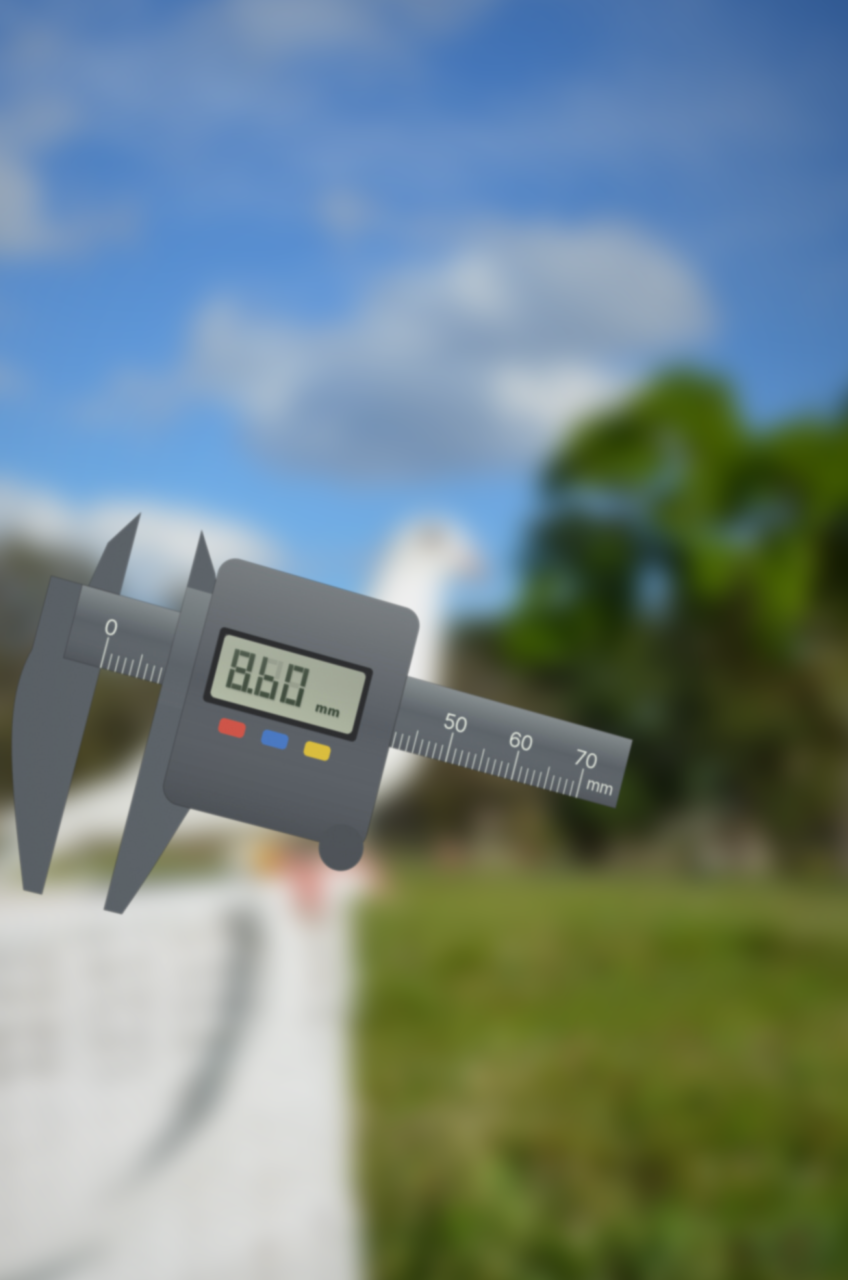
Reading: 8.60 mm
